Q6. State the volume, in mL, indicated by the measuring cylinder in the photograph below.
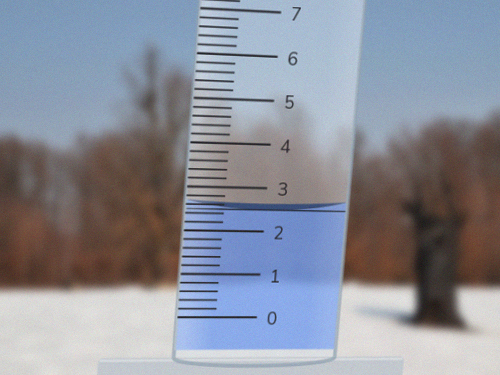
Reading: 2.5 mL
